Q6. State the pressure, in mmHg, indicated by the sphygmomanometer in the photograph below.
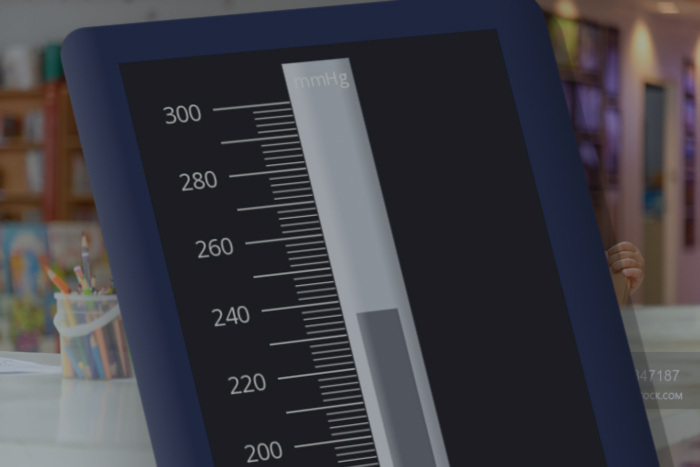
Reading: 236 mmHg
